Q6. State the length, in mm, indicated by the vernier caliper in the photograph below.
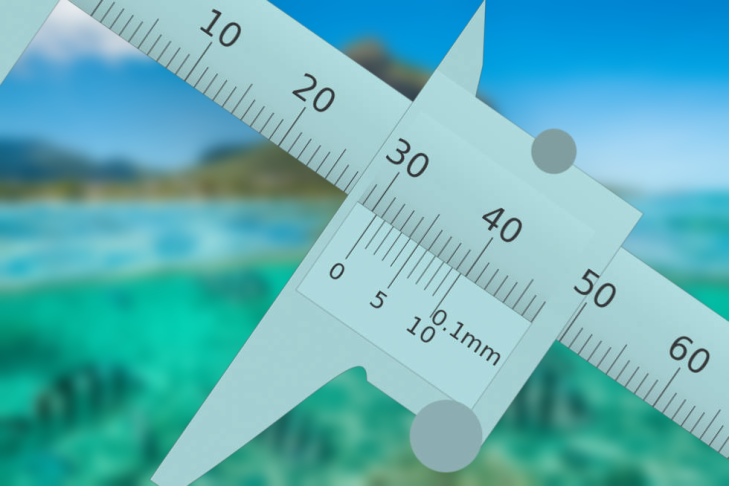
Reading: 30.5 mm
